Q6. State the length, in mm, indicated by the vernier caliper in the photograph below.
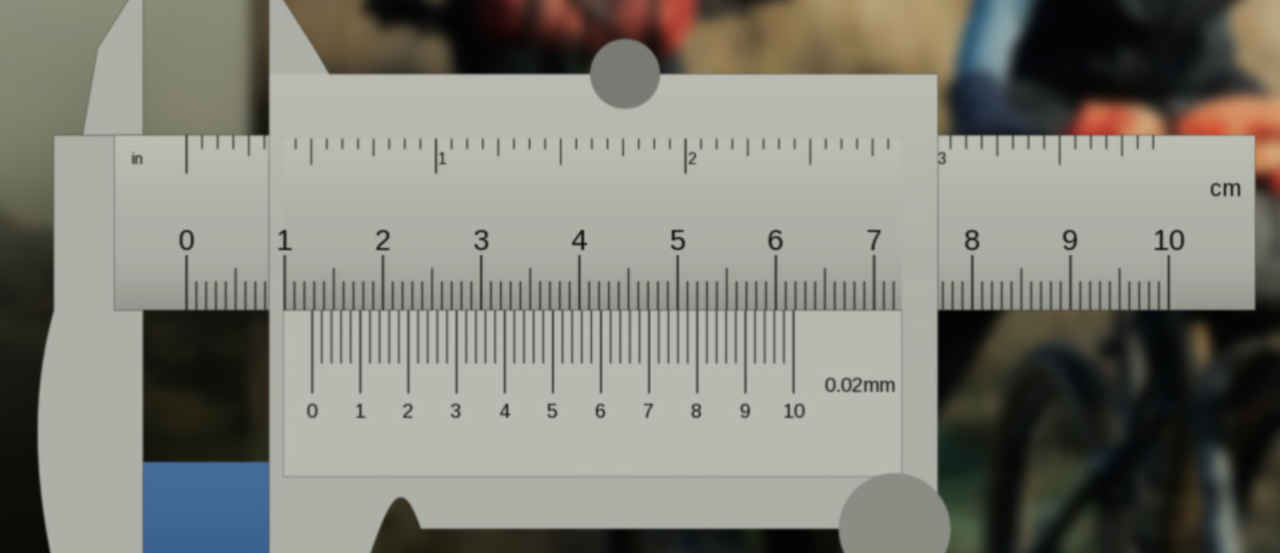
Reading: 12.8 mm
